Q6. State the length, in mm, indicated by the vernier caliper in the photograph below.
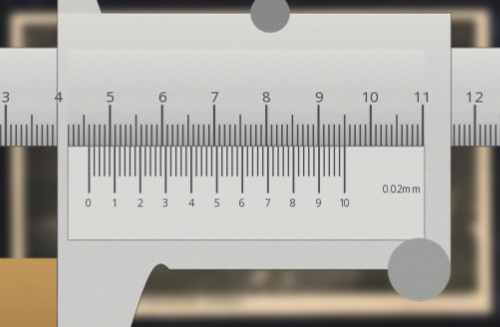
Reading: 46.0 mm
